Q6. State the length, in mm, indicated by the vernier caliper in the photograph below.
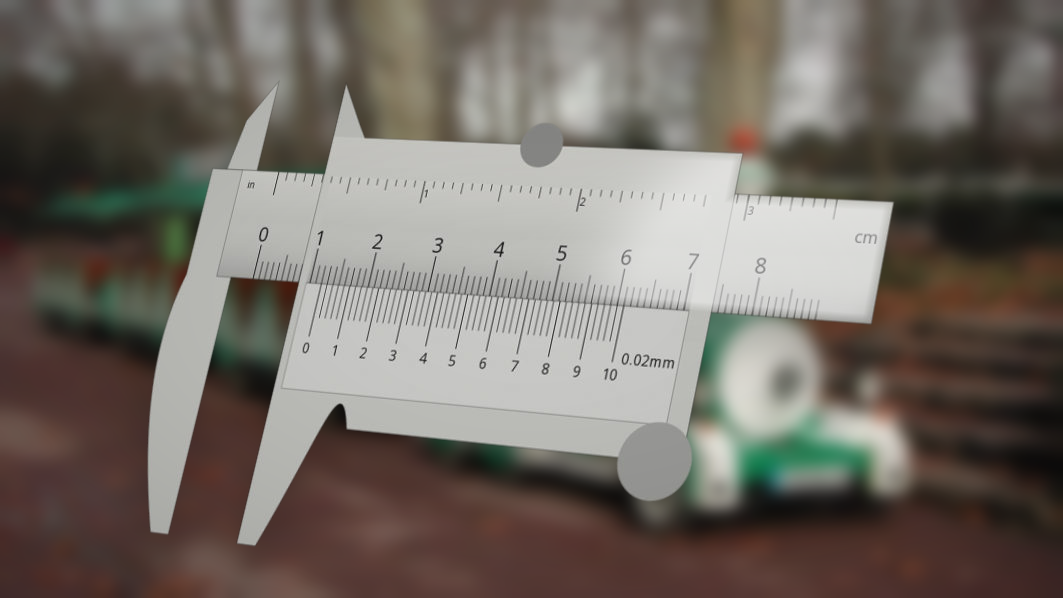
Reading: 12.0 mm
